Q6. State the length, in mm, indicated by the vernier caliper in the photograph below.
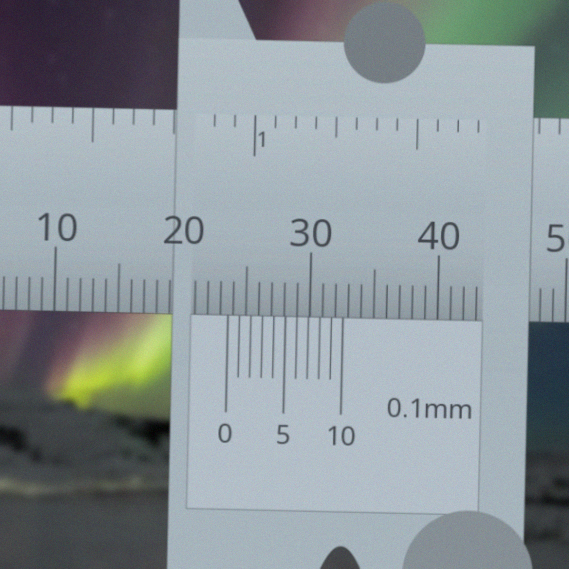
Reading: 23.6 mm
